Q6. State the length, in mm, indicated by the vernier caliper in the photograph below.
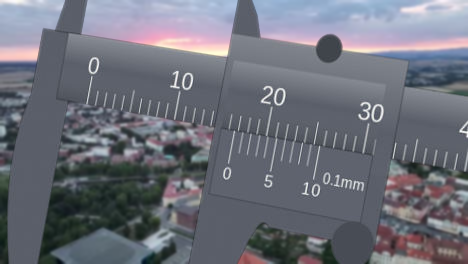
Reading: 16.6 mm
